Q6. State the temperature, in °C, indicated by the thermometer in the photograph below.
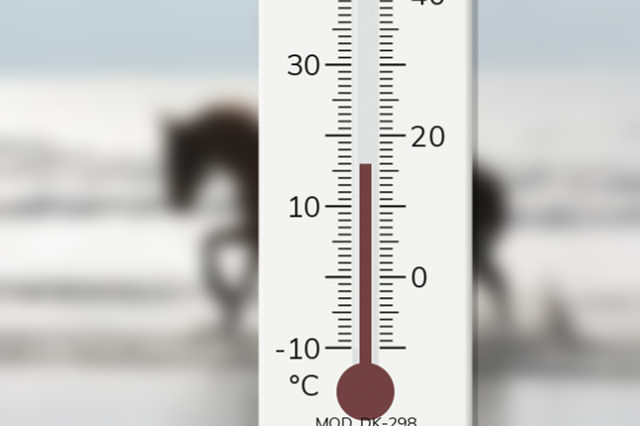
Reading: 16 °C
